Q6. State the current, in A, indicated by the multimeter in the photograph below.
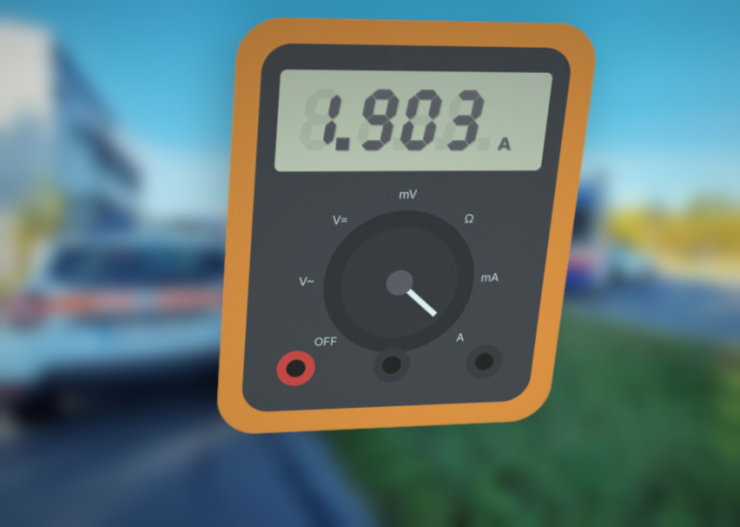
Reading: 1.903 A
